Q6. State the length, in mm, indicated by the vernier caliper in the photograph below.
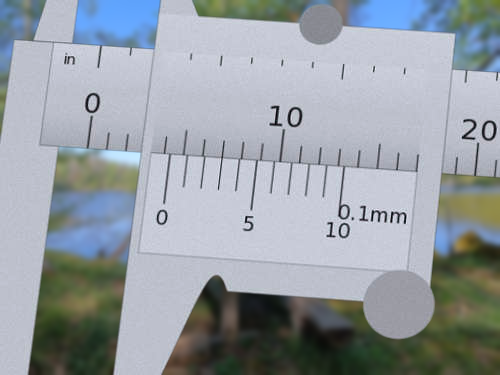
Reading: 4.3 mm
